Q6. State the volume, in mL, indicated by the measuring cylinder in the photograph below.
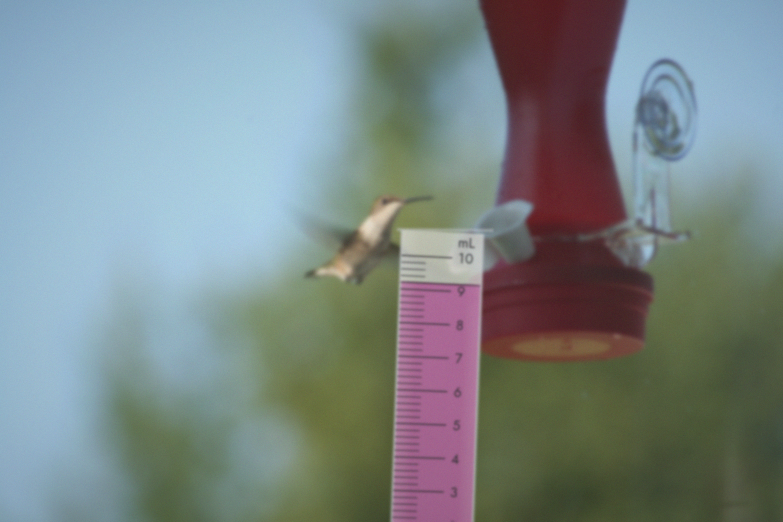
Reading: 9.2 mL
